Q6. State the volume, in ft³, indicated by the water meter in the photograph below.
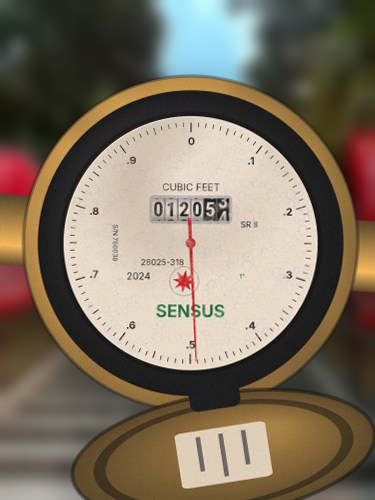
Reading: 12053.49 ft³
